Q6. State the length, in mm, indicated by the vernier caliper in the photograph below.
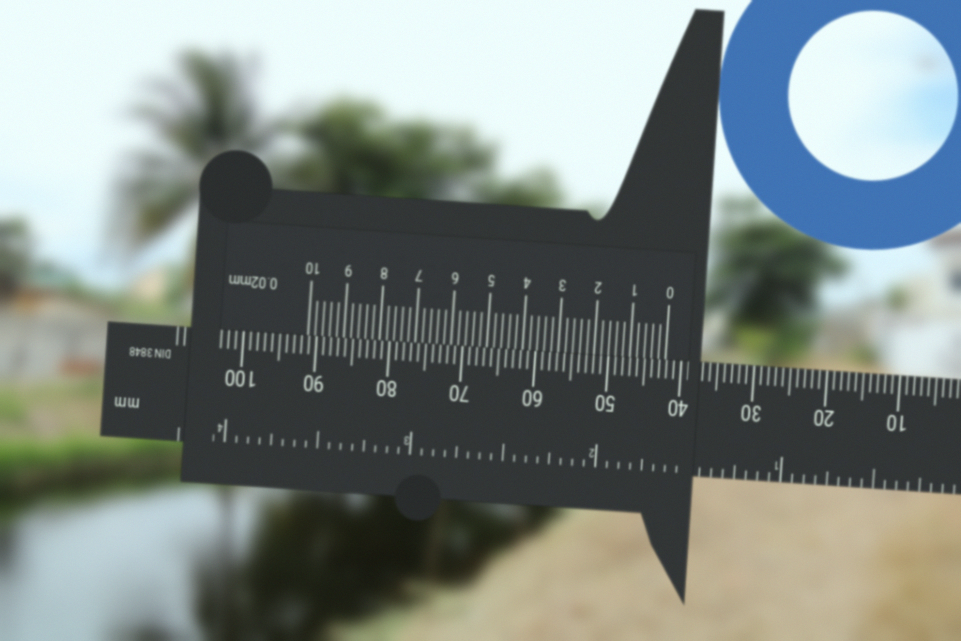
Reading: 42.2 mm
